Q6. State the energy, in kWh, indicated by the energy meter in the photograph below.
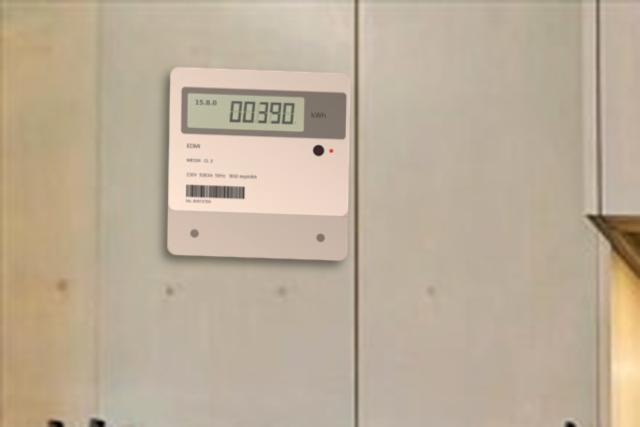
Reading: 390 kWh
